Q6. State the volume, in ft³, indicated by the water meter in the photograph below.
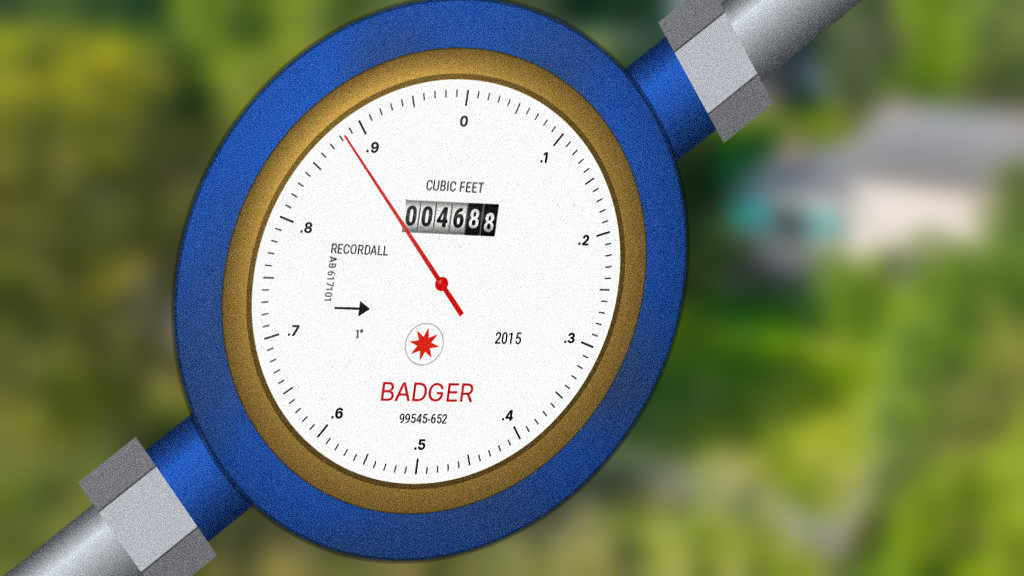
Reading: 4687.88 ft³
